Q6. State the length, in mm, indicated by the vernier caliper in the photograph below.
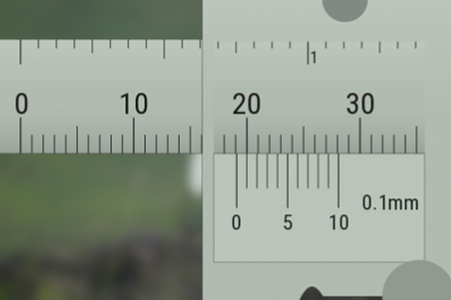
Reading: 19.1 mm
